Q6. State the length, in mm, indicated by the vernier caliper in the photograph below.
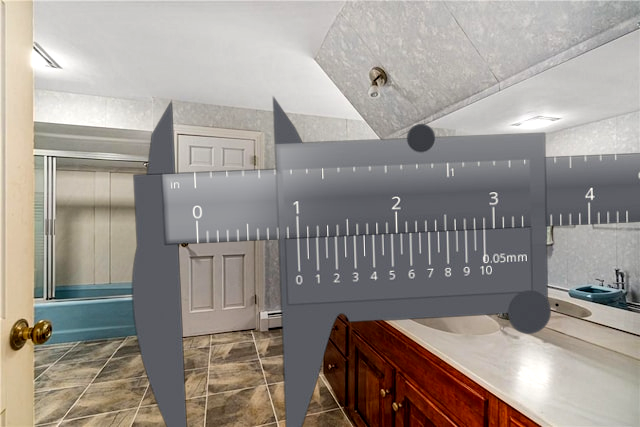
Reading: 10.0 mm
